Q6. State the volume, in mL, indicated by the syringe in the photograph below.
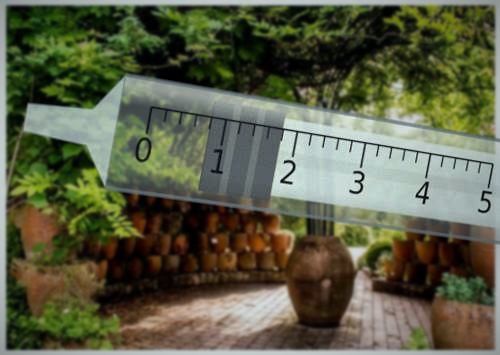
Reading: 0.8 mL
